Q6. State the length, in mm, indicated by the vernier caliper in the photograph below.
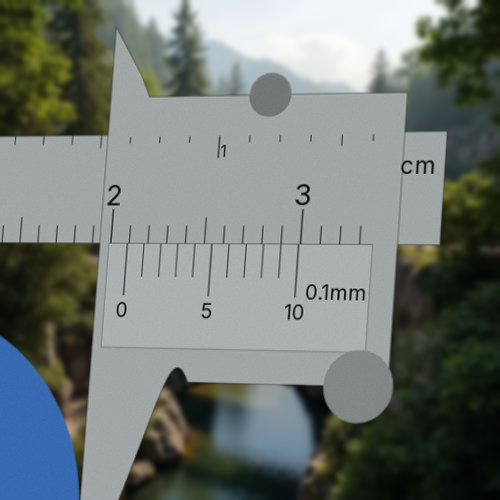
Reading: 20.9 mm
